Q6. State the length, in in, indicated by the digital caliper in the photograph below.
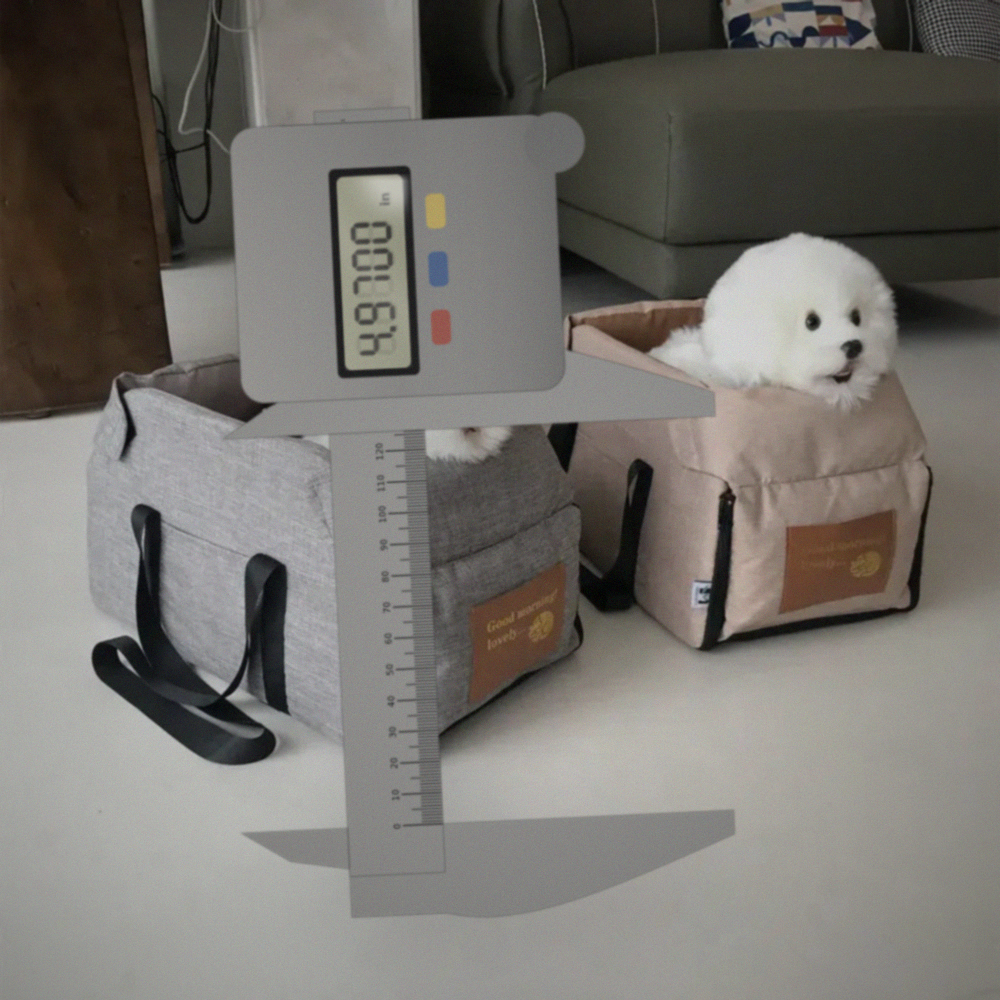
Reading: 4.9700 in
